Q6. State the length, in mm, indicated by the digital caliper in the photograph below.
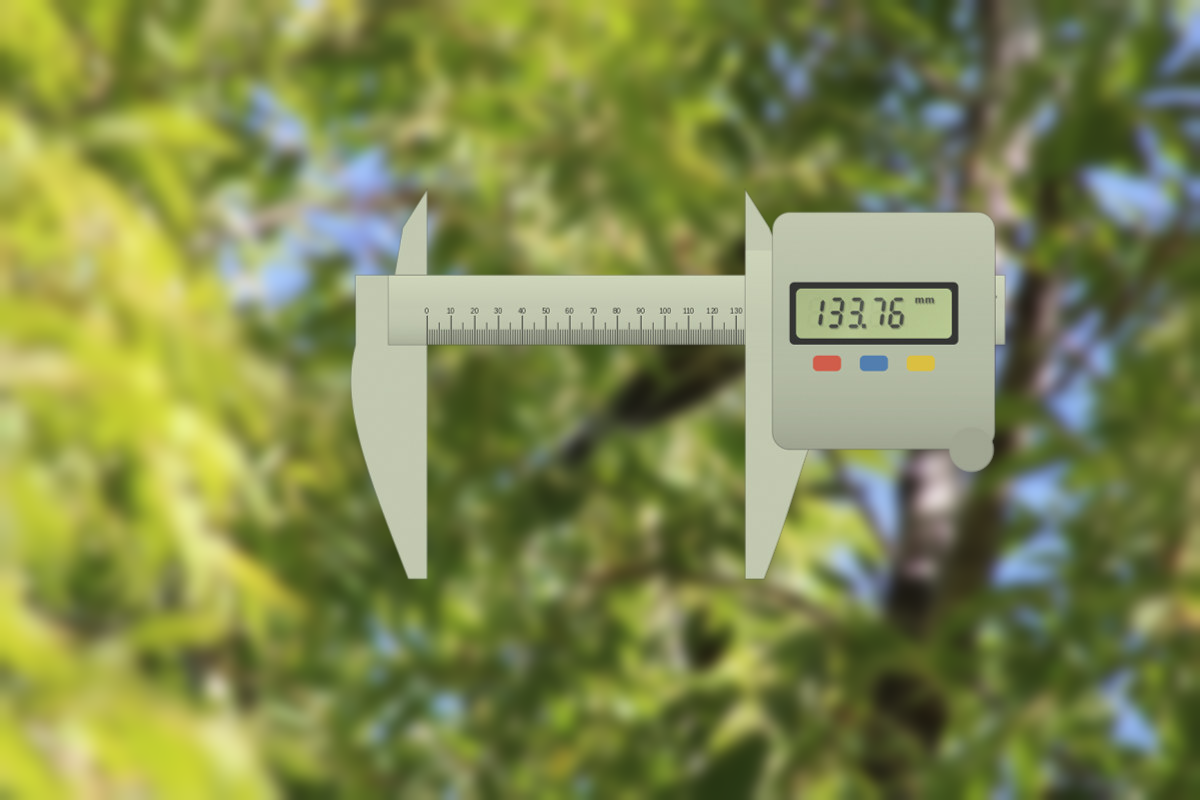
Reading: 133.76 mm
